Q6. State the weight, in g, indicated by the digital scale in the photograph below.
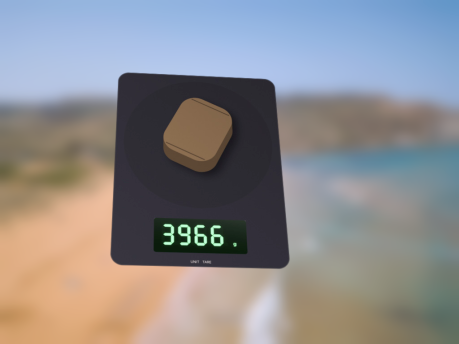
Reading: 3966 g
